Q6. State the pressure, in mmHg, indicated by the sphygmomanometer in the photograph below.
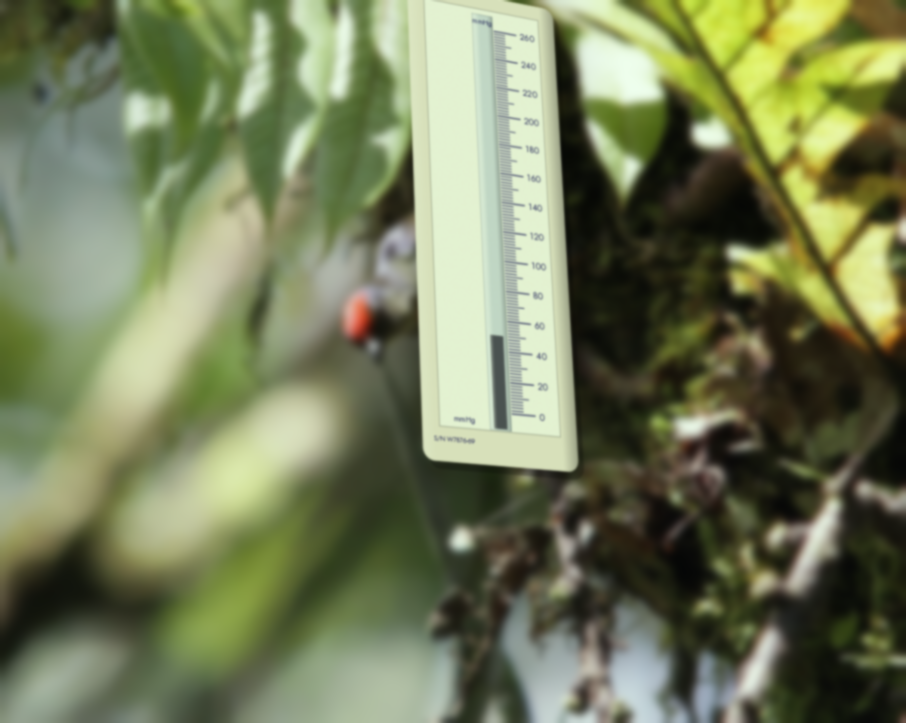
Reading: 50 mmHg
